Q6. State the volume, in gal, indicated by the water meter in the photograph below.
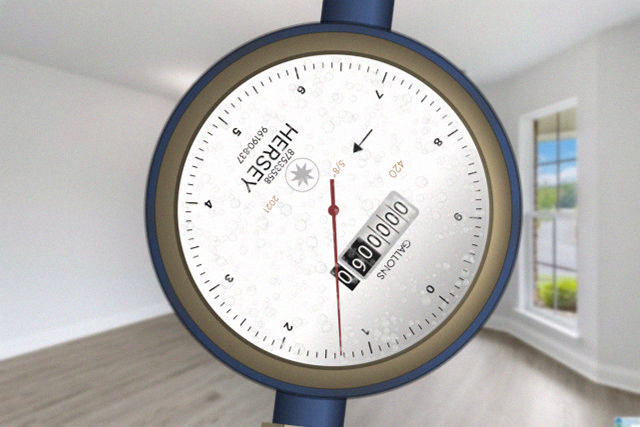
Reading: 61.3 gal
